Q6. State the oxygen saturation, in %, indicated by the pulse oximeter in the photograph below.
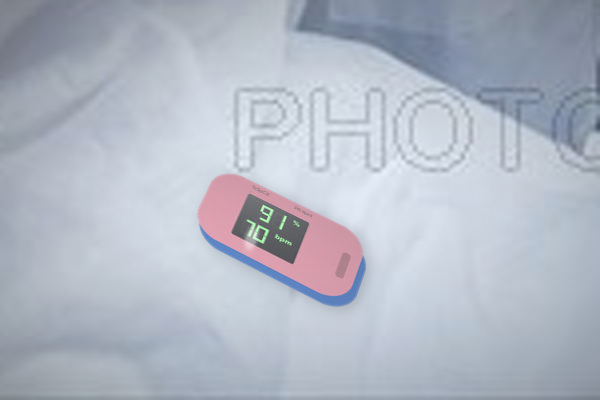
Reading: 91 %
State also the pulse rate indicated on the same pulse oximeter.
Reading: 70 bpm
